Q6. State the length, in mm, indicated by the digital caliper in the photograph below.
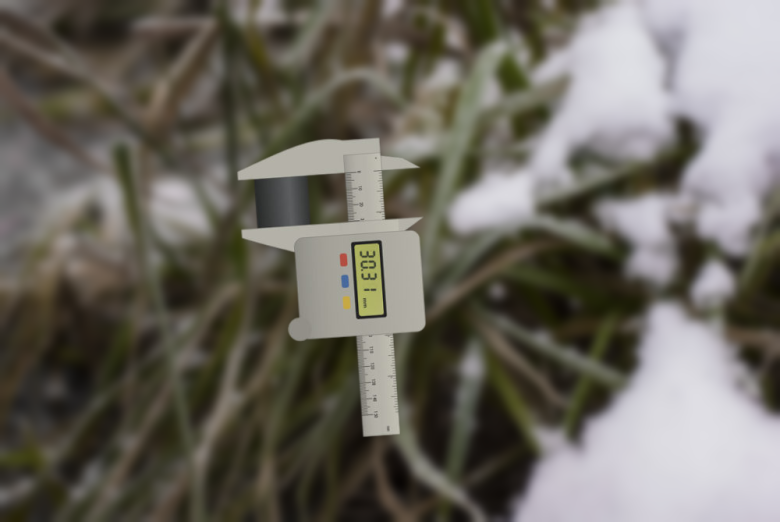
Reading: 30.31 mm
